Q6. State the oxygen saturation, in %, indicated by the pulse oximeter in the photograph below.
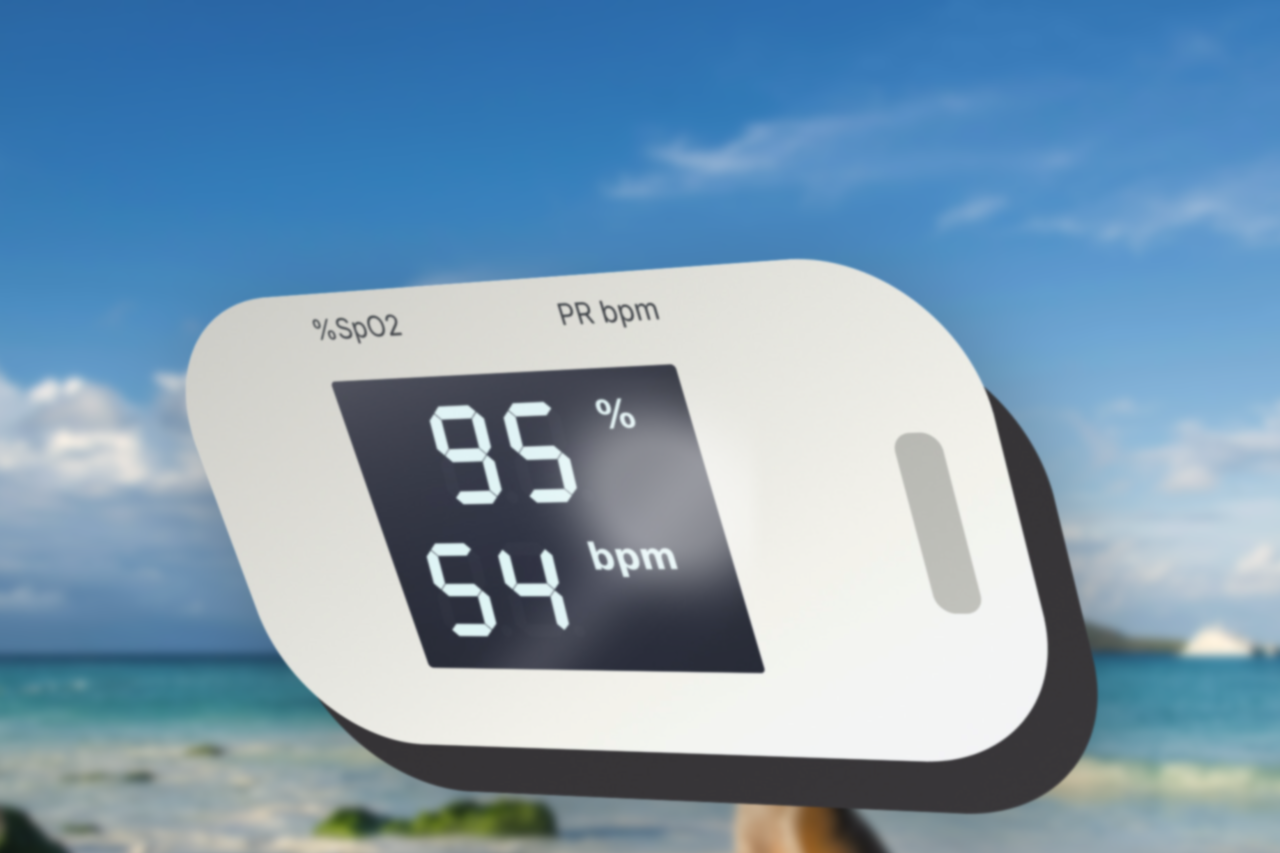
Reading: 95 %
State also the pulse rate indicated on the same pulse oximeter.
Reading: 54 bpm
